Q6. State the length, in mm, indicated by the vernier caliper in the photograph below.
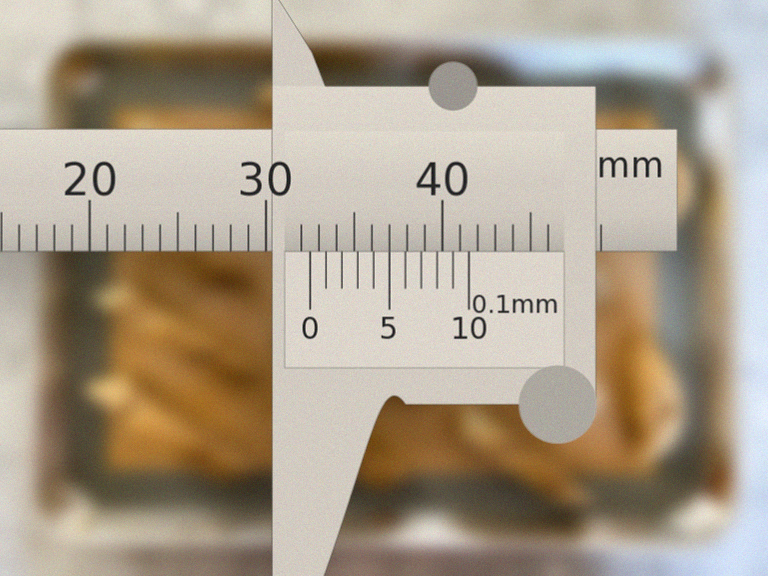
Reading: 32.5 mm
